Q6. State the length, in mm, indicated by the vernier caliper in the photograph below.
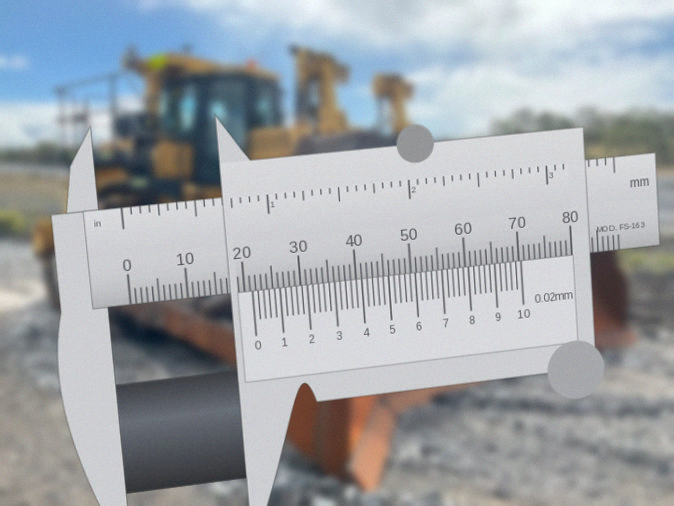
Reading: 21.4 mm
